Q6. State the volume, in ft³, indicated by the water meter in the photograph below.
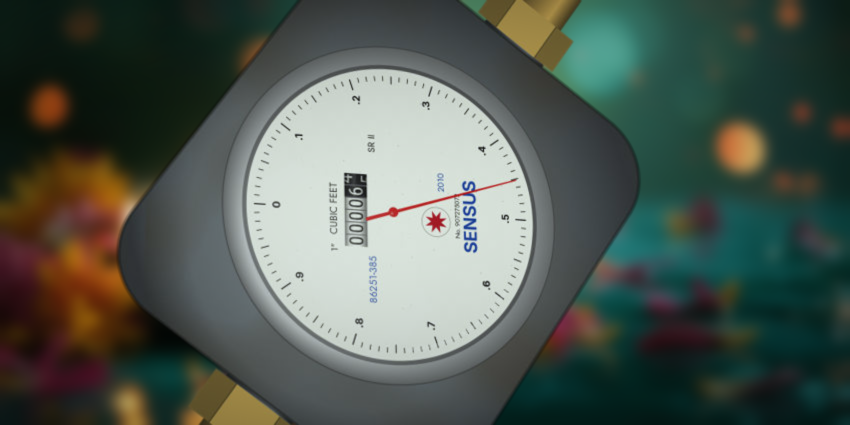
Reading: 64.45 ft³
